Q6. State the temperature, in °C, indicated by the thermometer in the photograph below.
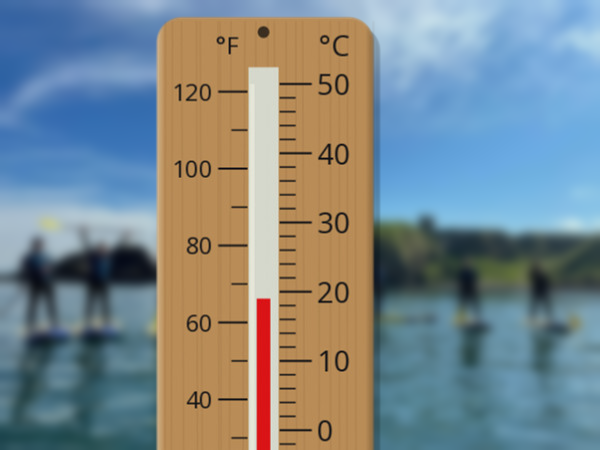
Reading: 19 °C
